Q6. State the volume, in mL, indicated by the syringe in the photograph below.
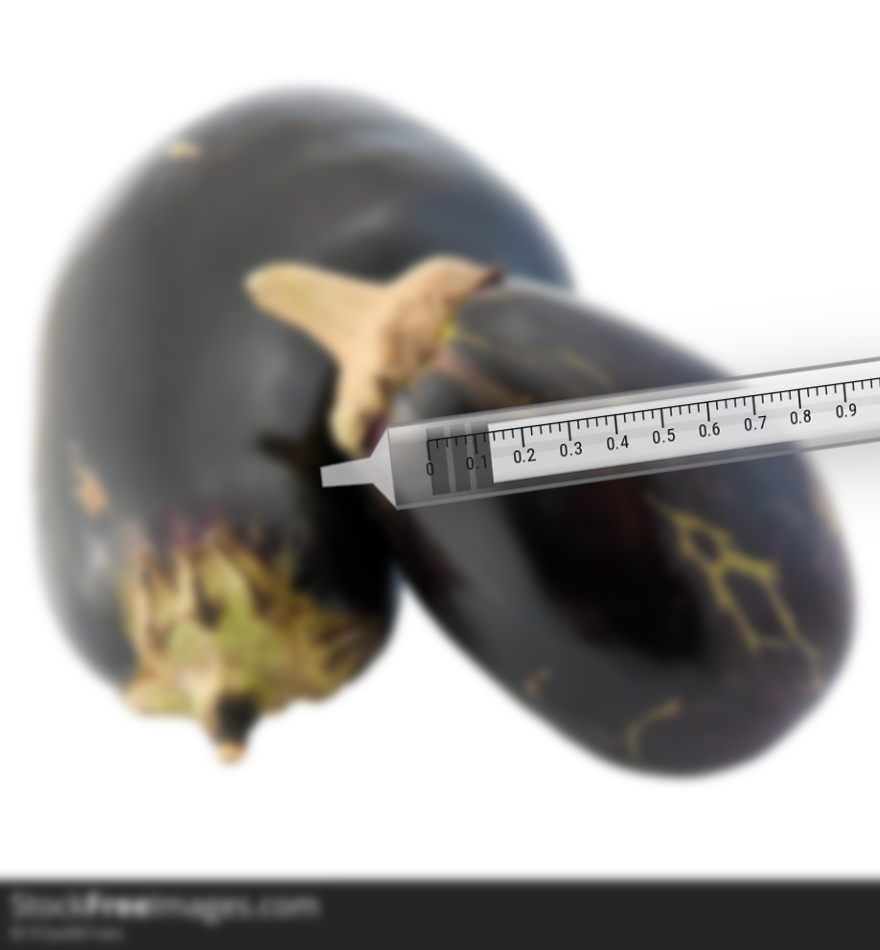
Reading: 0 mL
